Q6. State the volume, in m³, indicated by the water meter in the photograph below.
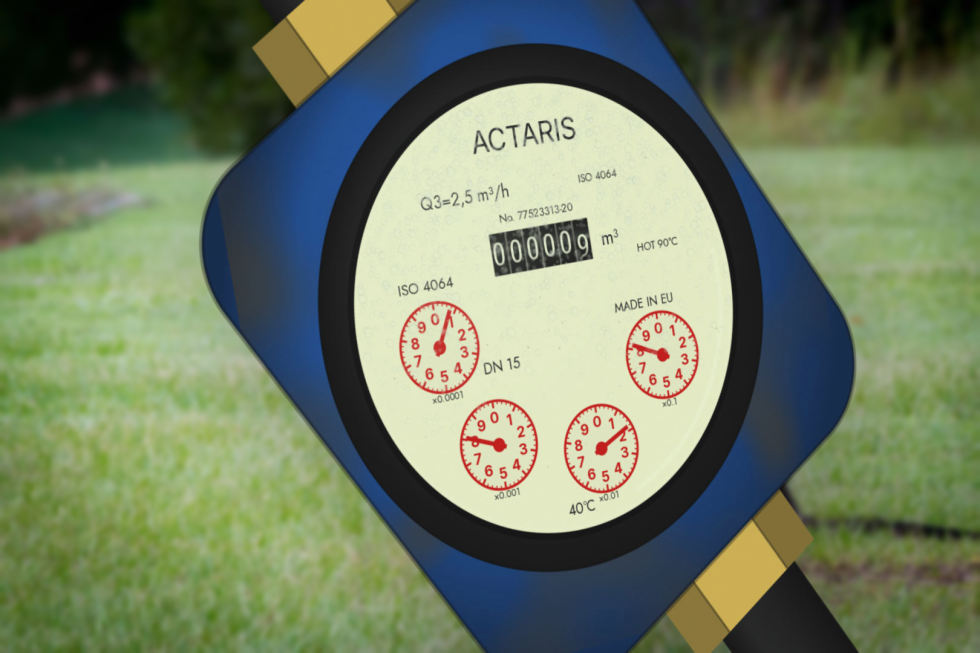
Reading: 8.8180 m³
